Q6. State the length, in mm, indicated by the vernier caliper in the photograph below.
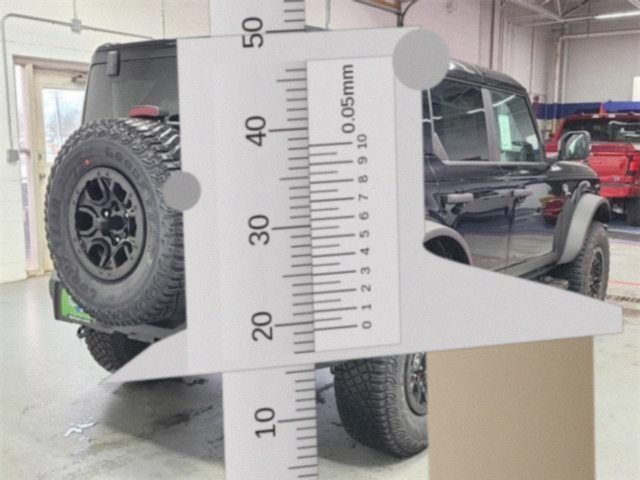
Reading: 19.2 mm
